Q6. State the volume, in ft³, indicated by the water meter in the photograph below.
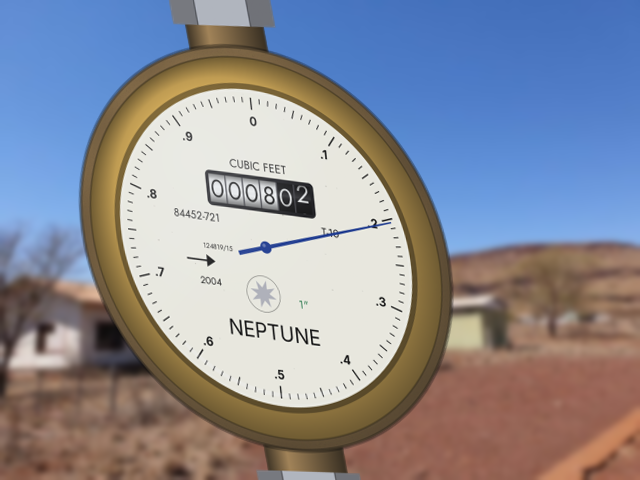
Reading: 802.20 ft³
